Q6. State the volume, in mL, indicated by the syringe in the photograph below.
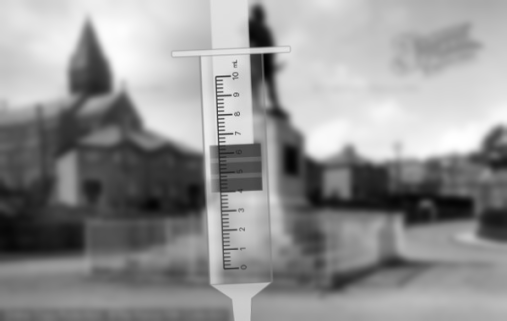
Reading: 4 mL
